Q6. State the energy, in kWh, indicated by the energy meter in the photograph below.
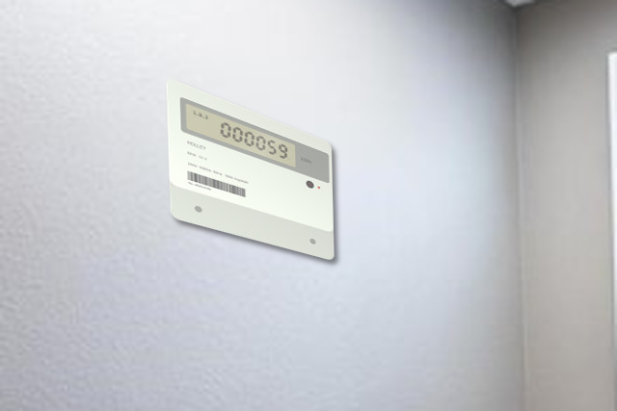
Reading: 59 kWh
